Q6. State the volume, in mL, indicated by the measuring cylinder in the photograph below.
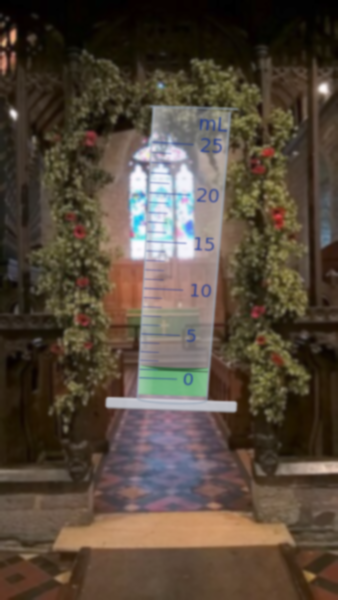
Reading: 1 mL
